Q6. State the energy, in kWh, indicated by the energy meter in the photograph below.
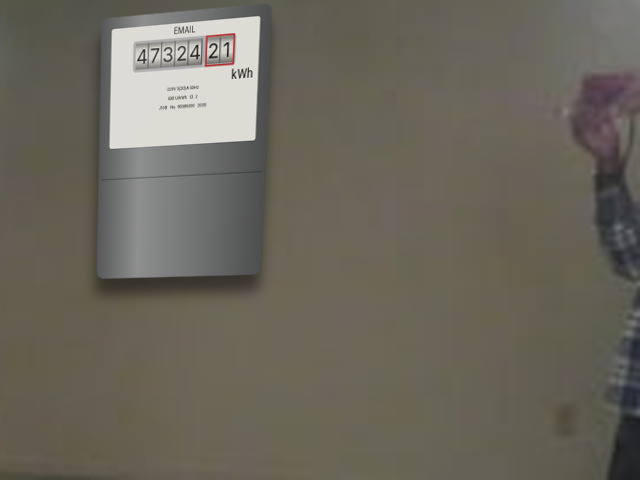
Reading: 47324.21 kWh
